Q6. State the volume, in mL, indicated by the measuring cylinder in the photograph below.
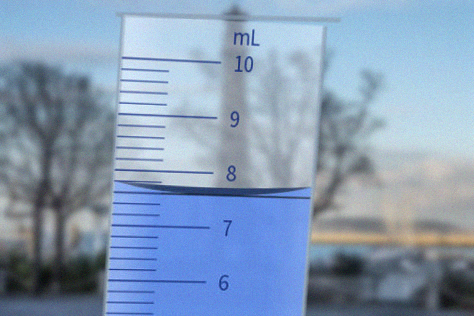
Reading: 7.6 mL
